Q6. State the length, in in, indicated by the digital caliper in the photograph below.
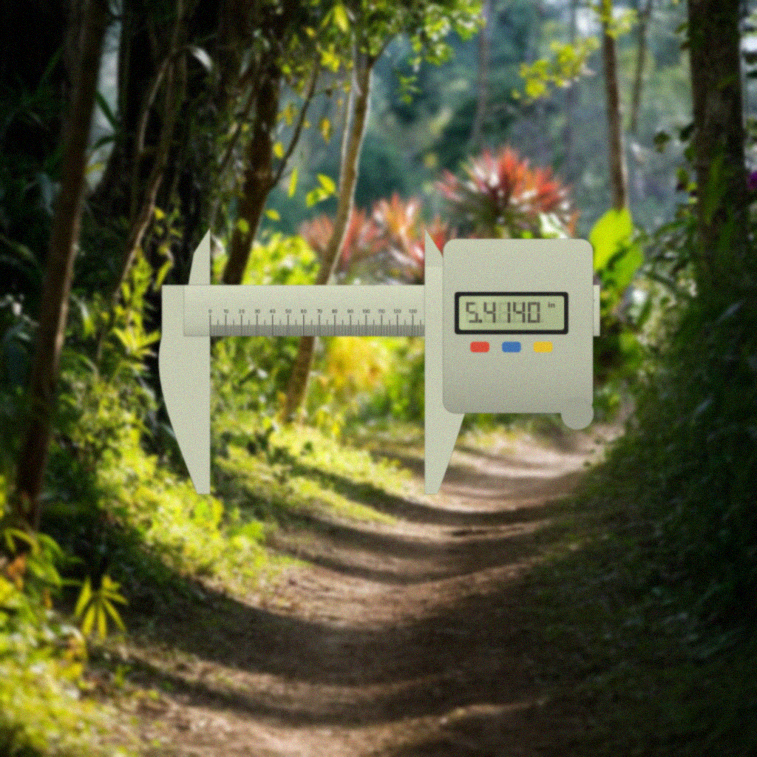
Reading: 5.4140 in
